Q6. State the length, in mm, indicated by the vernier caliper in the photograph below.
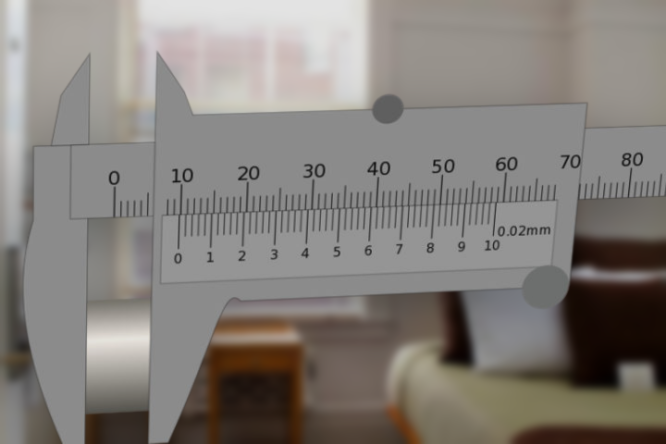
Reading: 9.8 mm
